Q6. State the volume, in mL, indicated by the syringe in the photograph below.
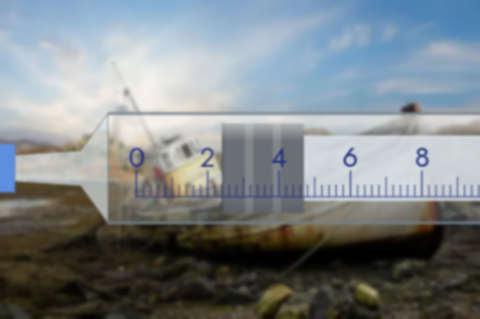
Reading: 2.4 mL
